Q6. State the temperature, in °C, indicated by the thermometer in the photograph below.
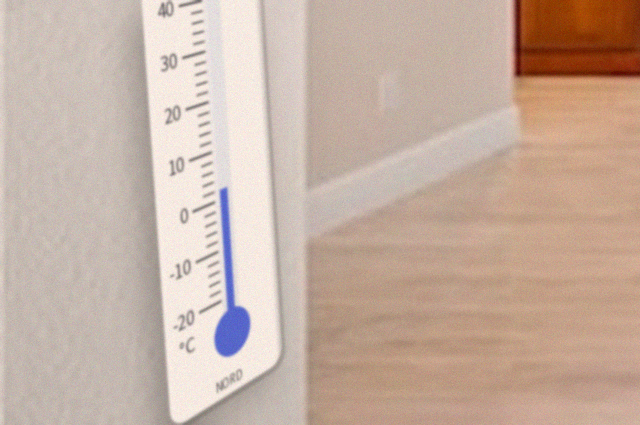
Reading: 2 °C
